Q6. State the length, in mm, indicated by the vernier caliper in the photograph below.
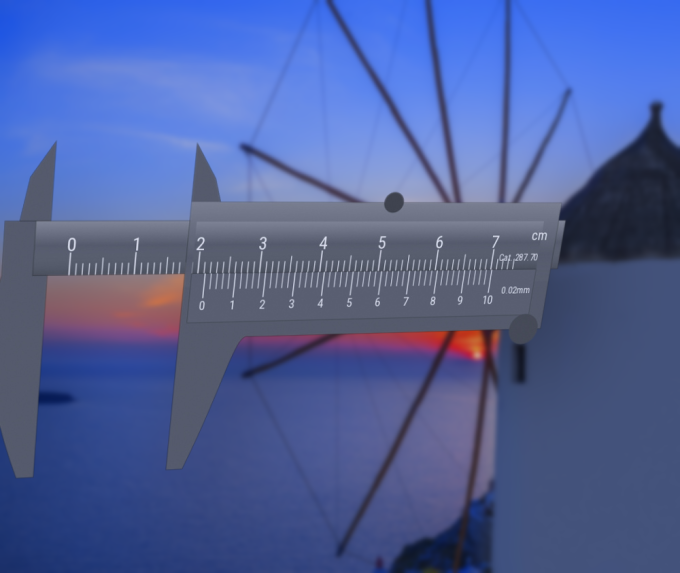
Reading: 21.2 mm
